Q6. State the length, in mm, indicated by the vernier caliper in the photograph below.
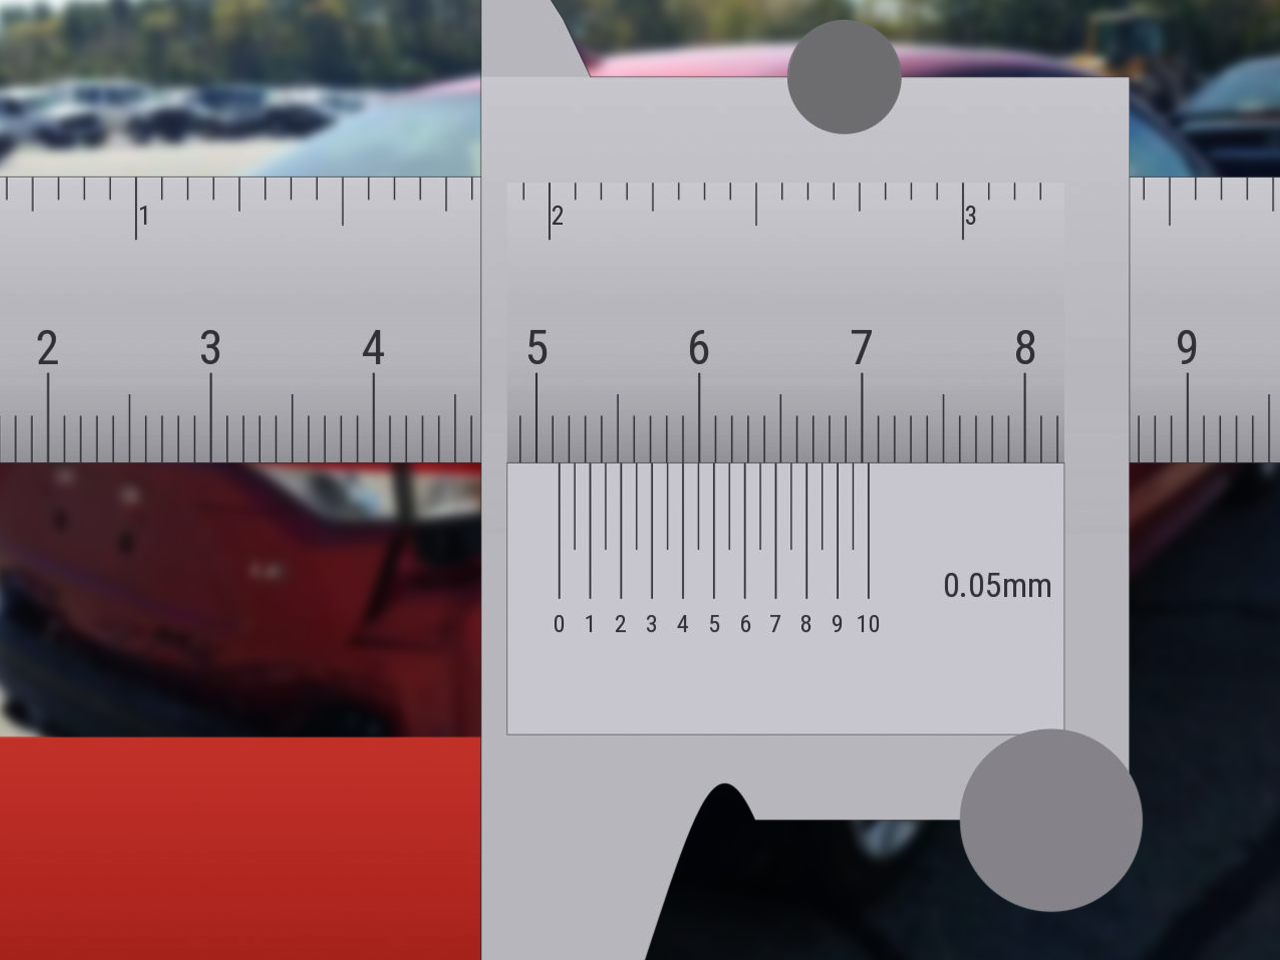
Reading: 51.4 mm
